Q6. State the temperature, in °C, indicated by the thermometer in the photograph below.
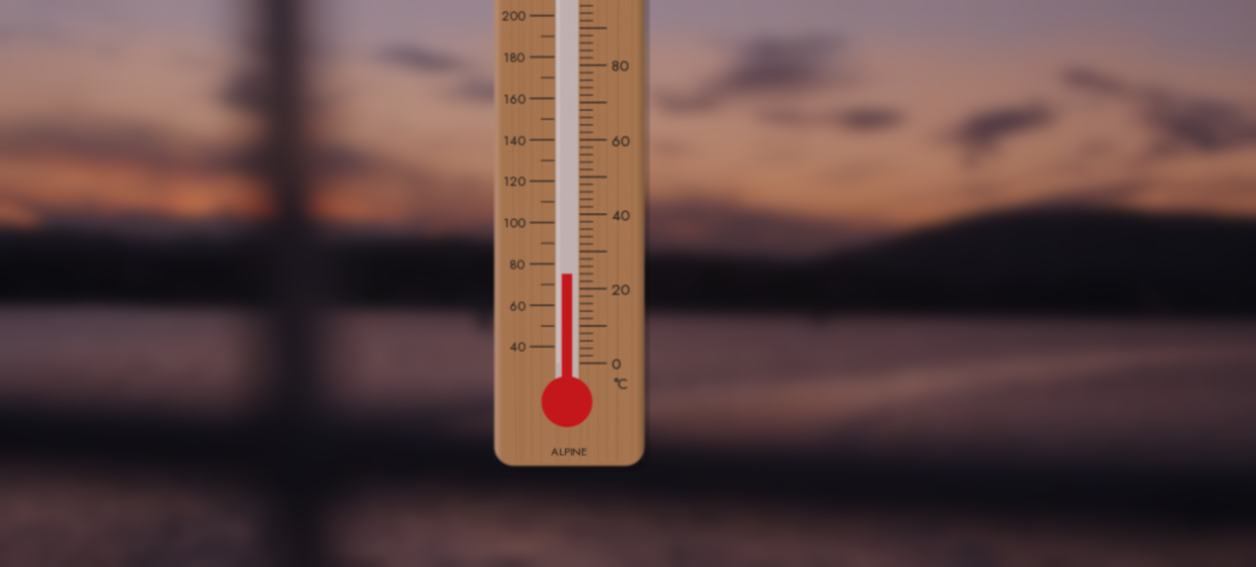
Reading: 24 °C
